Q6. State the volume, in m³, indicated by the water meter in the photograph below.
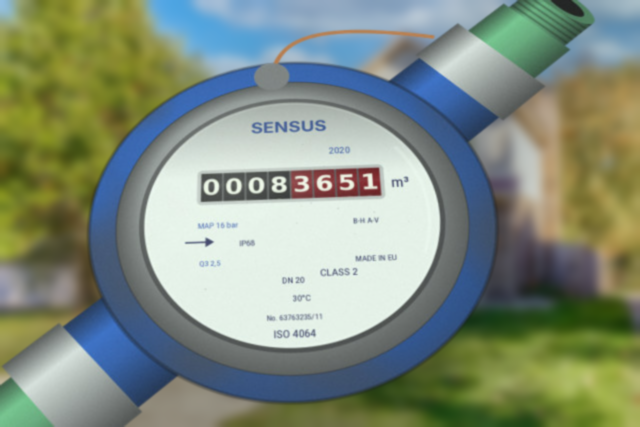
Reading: 8.3651 m³
